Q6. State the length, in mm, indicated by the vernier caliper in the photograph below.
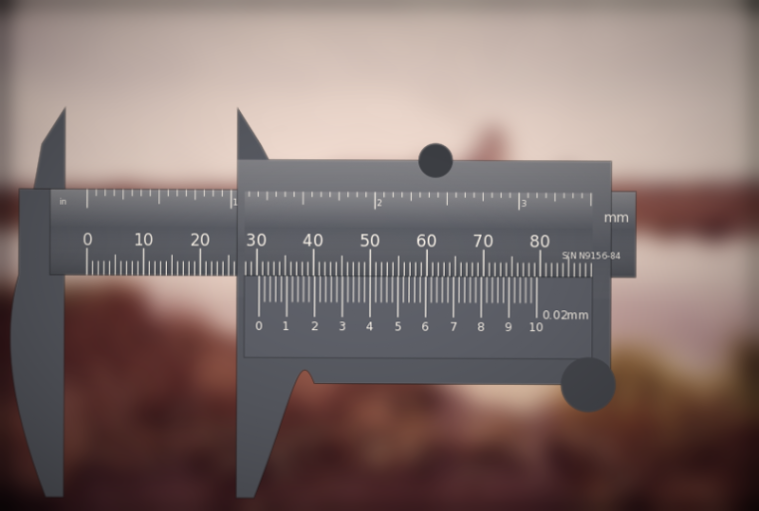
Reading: 30.4 mm
